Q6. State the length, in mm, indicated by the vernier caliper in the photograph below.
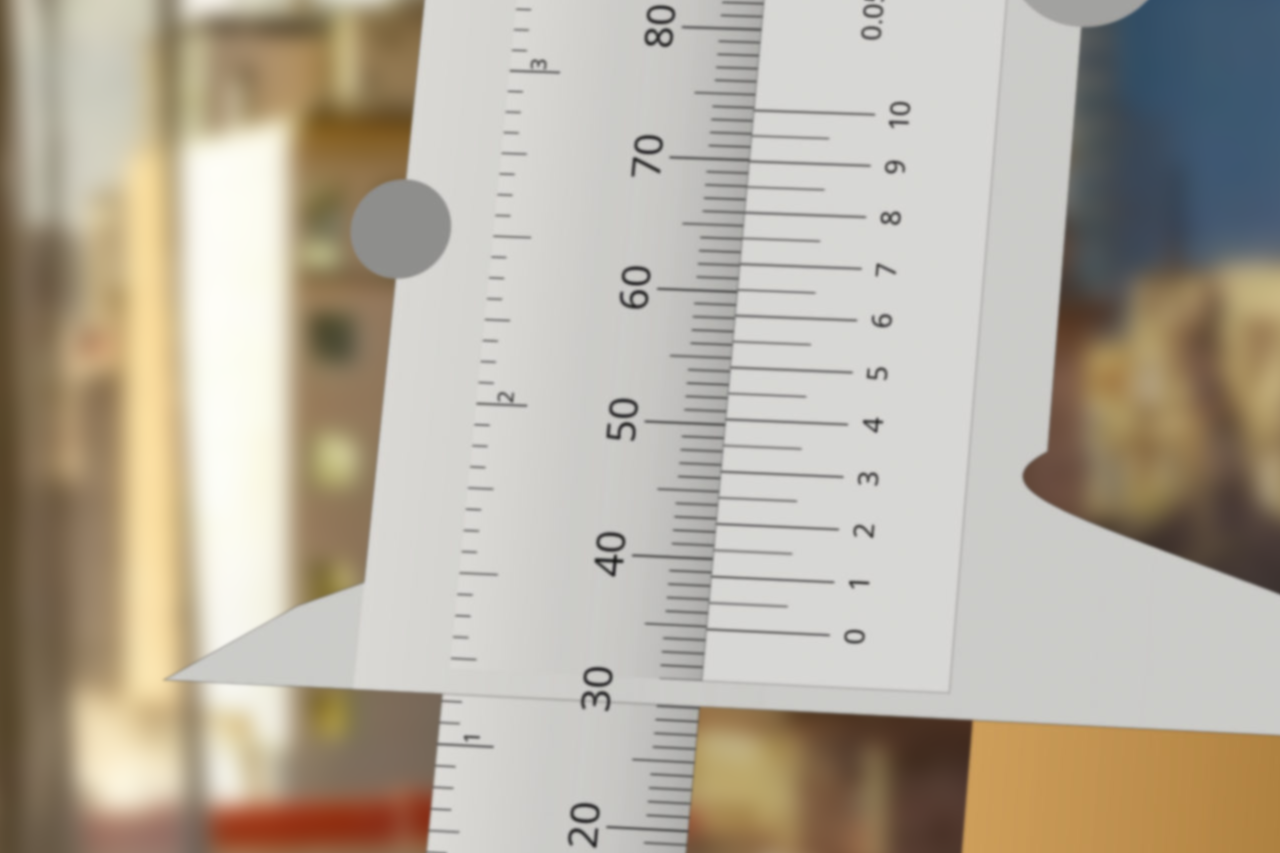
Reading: 34.8 mm
